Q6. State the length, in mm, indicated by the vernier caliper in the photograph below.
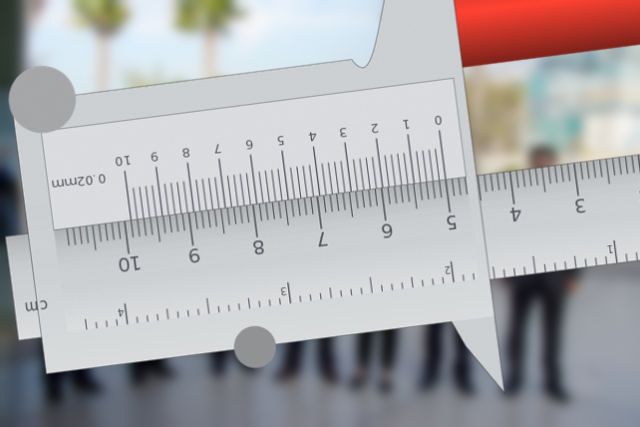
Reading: 50.0 mm
